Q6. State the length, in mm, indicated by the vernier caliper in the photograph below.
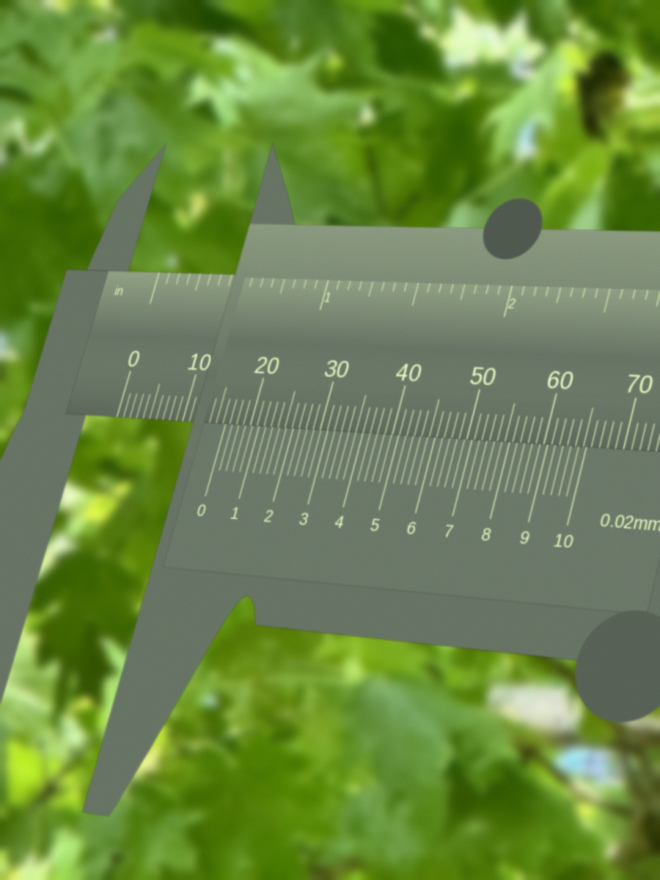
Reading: 16.4 mm
